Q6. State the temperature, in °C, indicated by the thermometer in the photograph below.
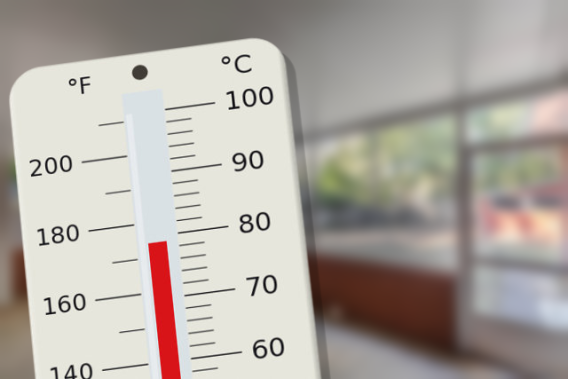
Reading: 79 °C
